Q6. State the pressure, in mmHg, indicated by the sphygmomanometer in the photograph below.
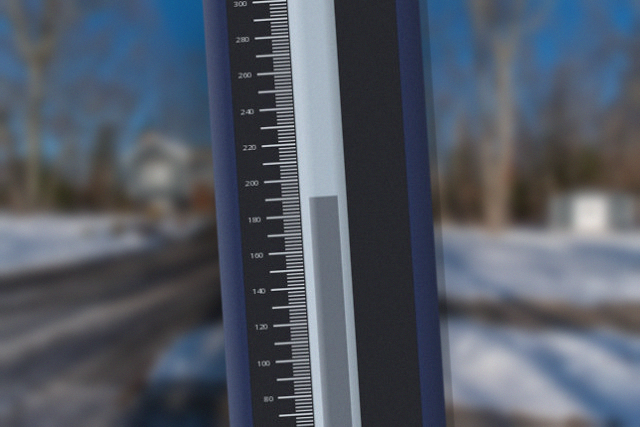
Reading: 190 mmHg
